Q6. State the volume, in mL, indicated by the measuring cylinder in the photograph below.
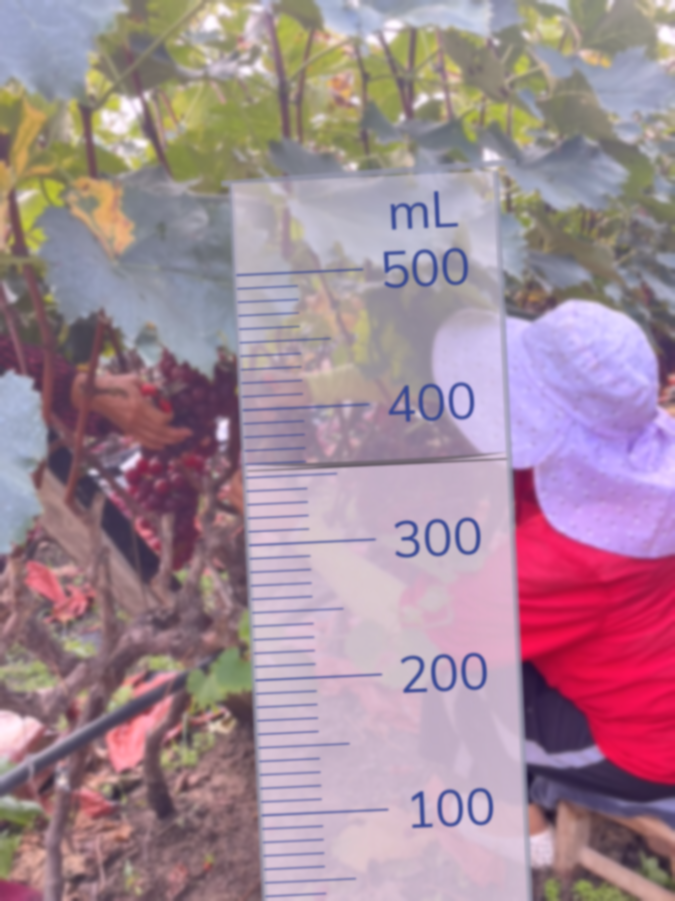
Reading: 355 mL
